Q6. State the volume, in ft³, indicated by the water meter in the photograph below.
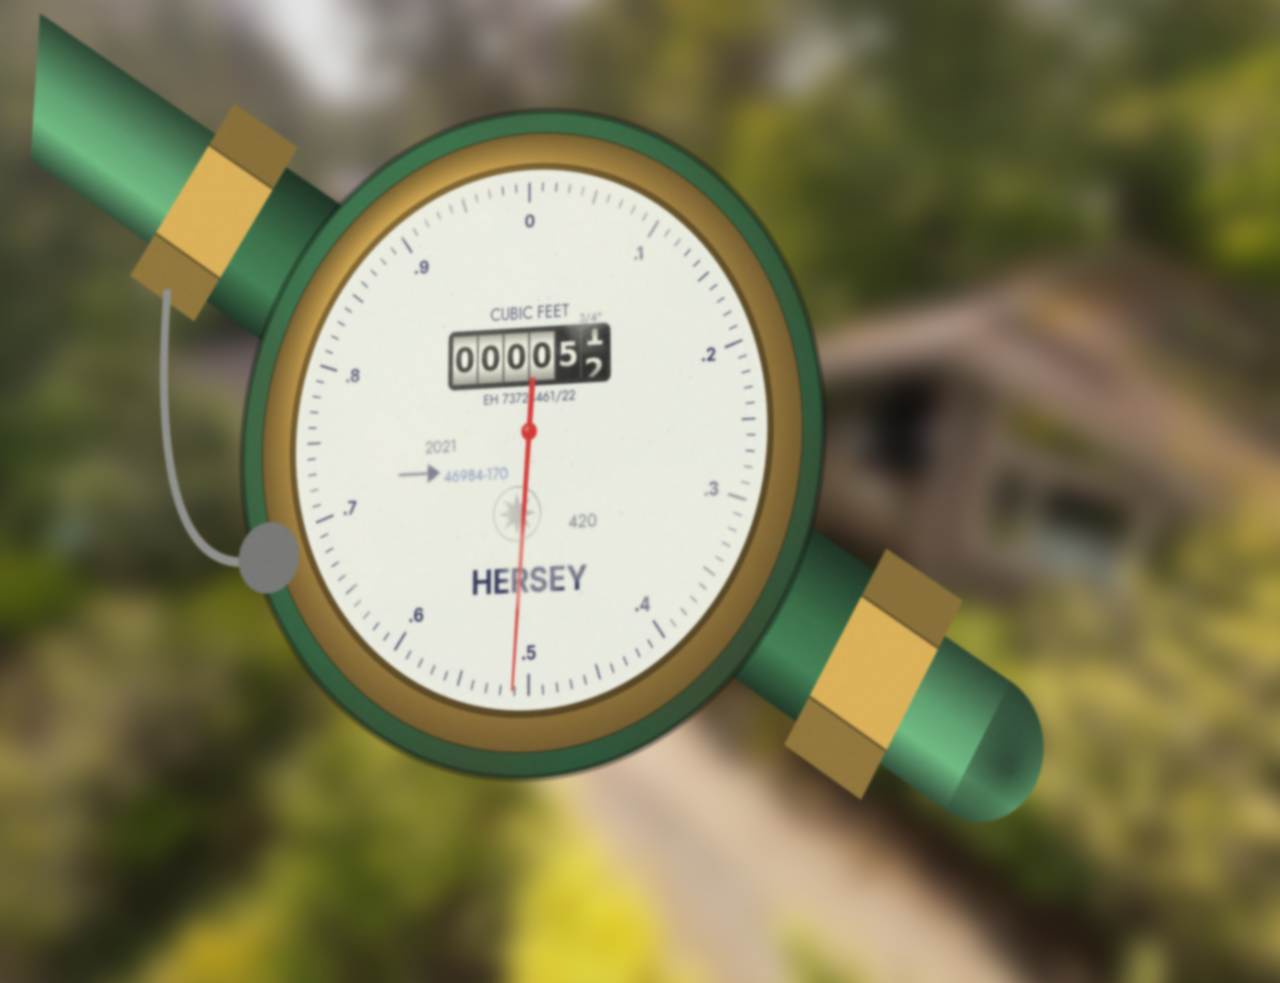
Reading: 51.51 ft³
